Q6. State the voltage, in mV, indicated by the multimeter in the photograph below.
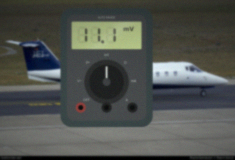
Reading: 11.1 mV
